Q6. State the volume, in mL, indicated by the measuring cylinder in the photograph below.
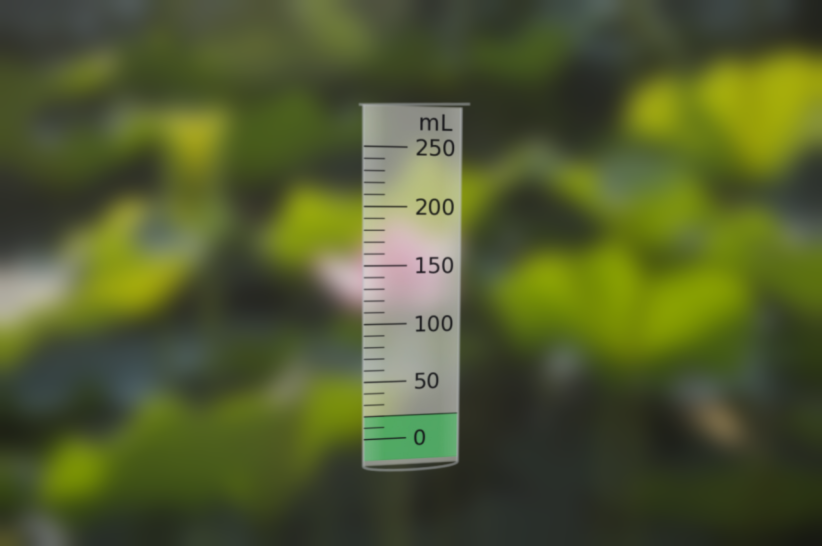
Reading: 20 mL
